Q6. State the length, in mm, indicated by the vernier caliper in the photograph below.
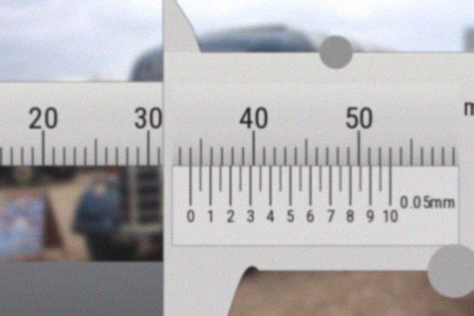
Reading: 34.0 mm
